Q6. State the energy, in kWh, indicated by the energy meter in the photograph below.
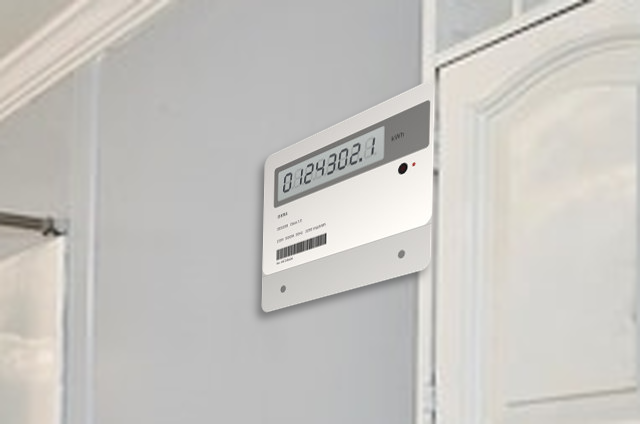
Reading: 124302.1 kWh
